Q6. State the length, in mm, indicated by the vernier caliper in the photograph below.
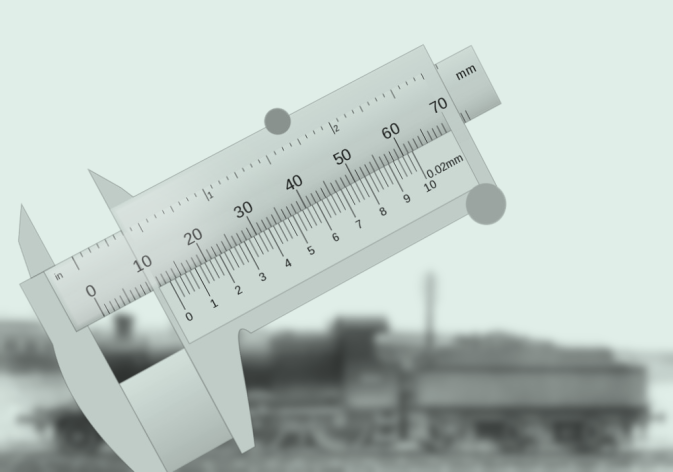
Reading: 12.8 mm
